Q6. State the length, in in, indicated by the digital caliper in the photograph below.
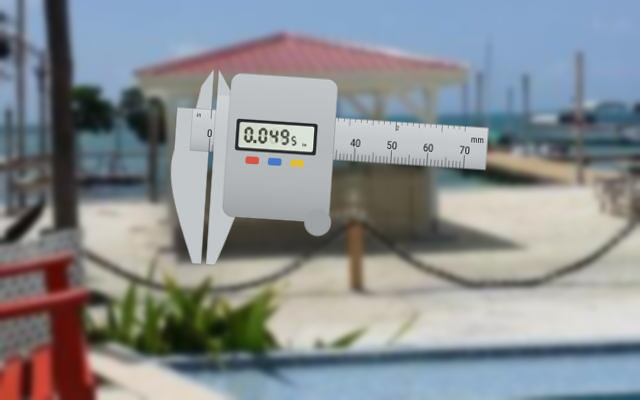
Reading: 0.0495 in
